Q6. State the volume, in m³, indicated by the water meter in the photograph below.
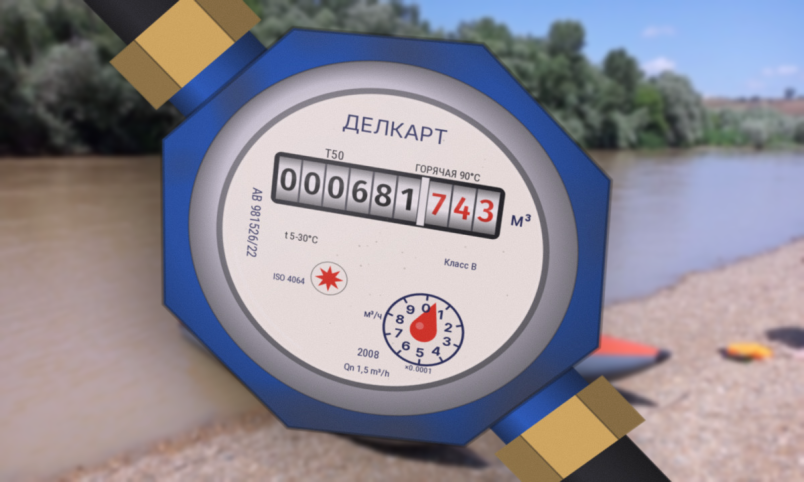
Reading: 681.7430 m³
